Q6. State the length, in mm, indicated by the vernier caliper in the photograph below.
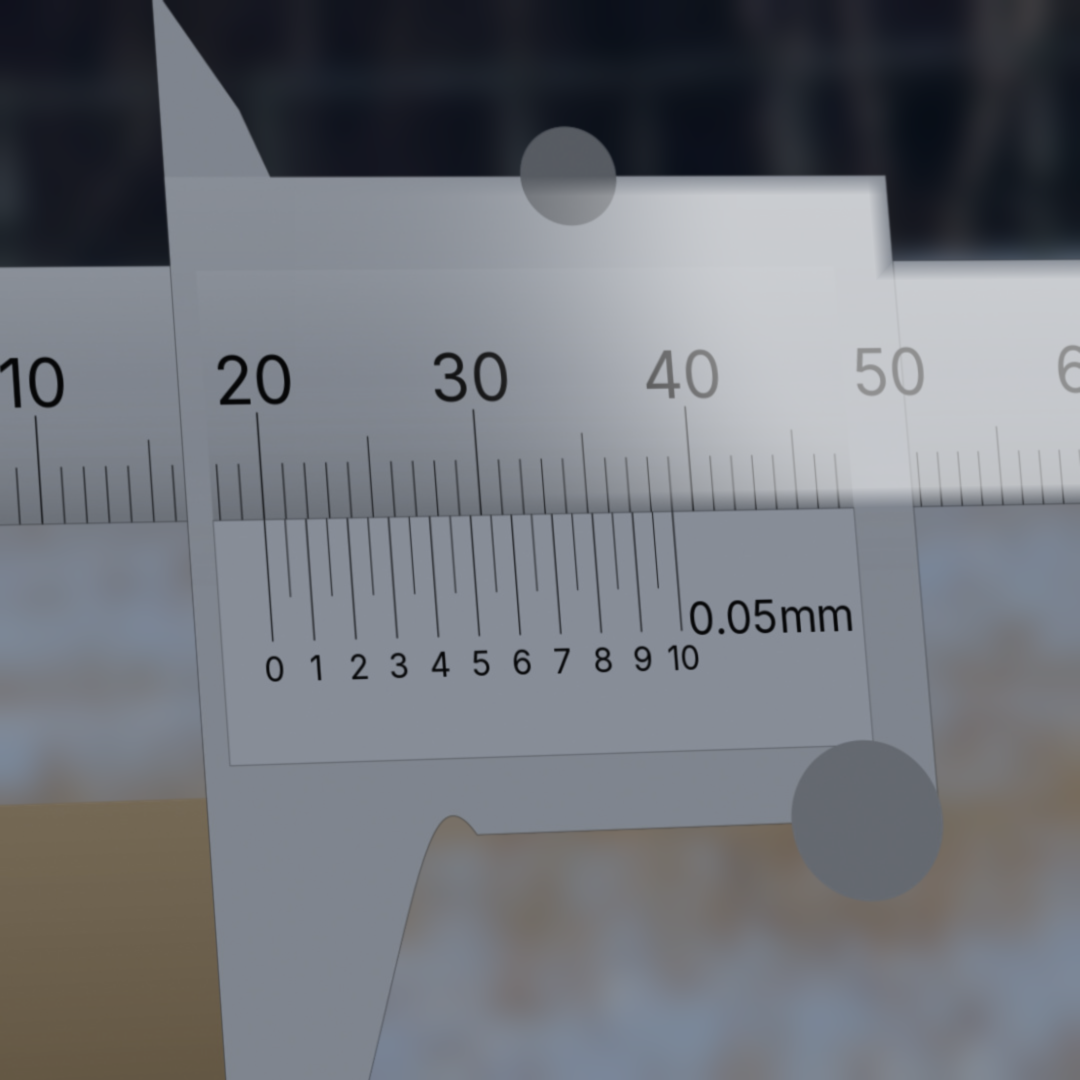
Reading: 20.0 mm
